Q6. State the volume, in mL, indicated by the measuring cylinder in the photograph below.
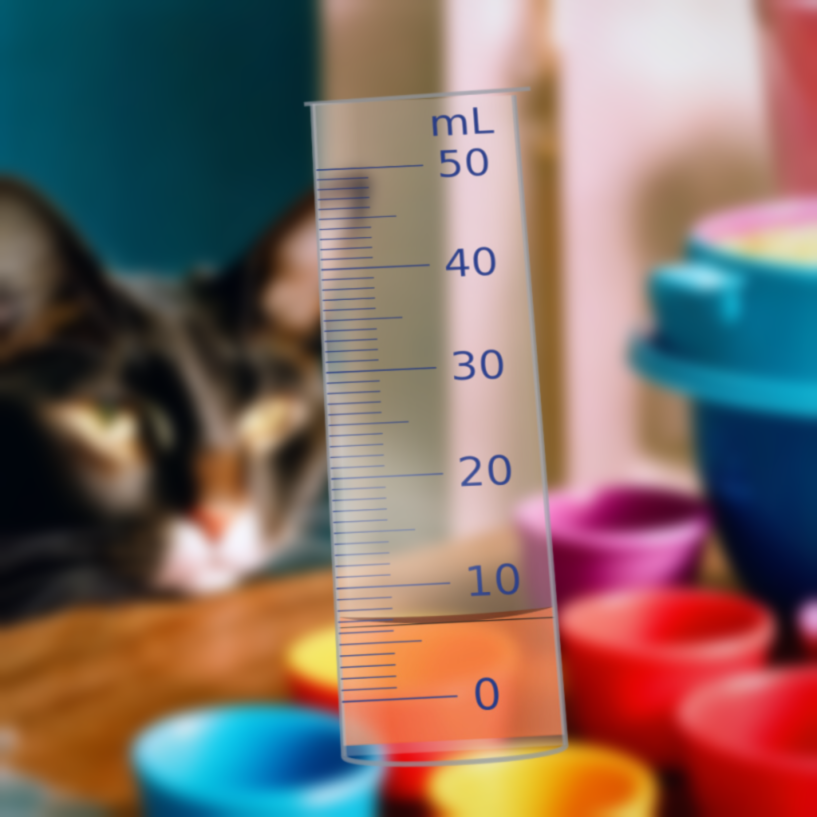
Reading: 6.5 mL
